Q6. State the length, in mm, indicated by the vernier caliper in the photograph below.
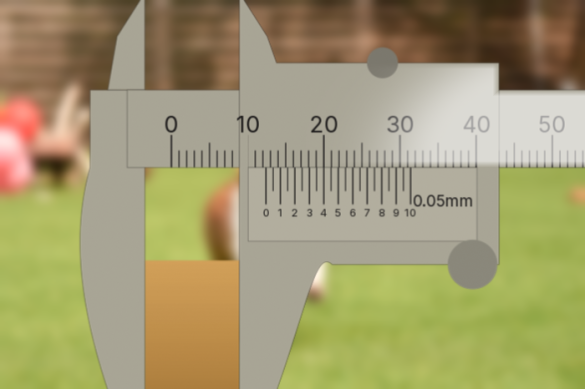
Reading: 12.4 mm
